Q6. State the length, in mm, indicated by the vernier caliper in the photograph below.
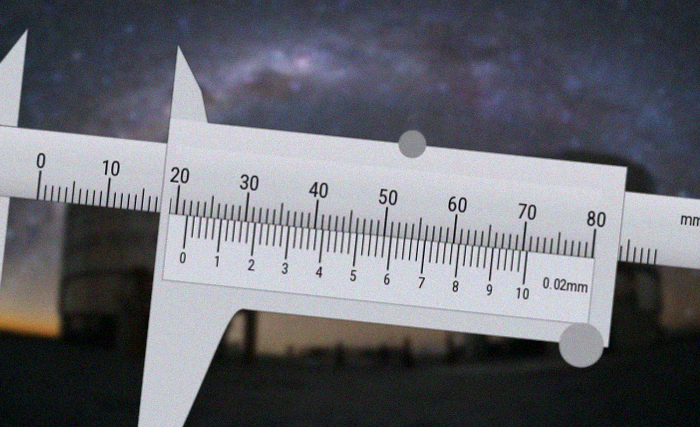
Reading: 21.6 mm
